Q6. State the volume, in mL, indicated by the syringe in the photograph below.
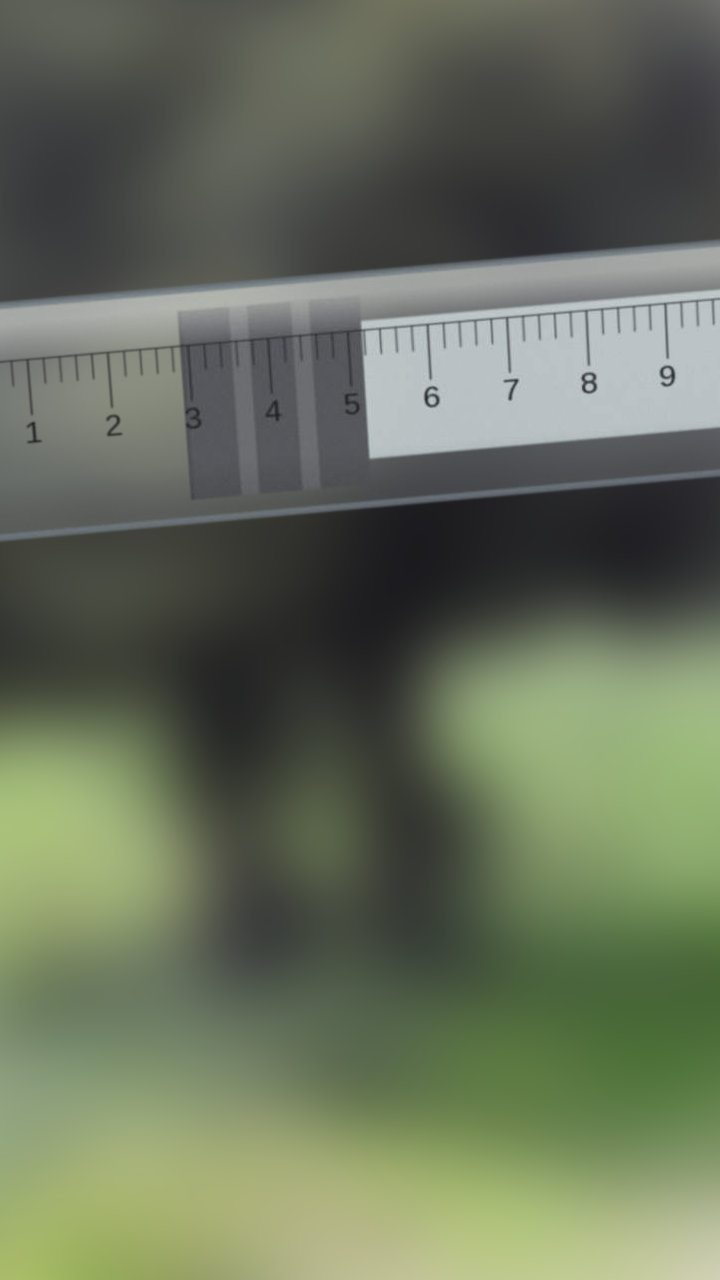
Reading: 2.9 mL
